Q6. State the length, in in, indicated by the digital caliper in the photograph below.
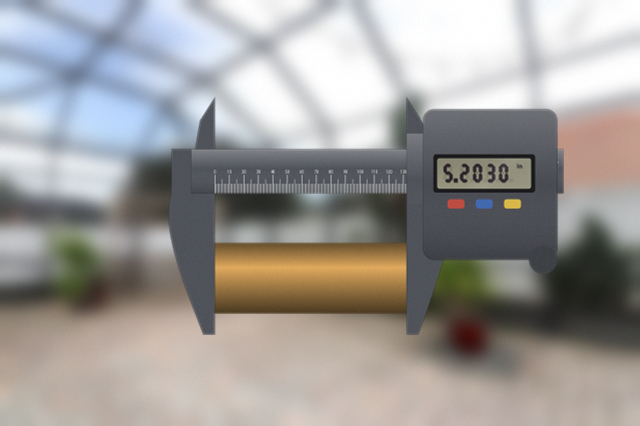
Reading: 5.2030 in
